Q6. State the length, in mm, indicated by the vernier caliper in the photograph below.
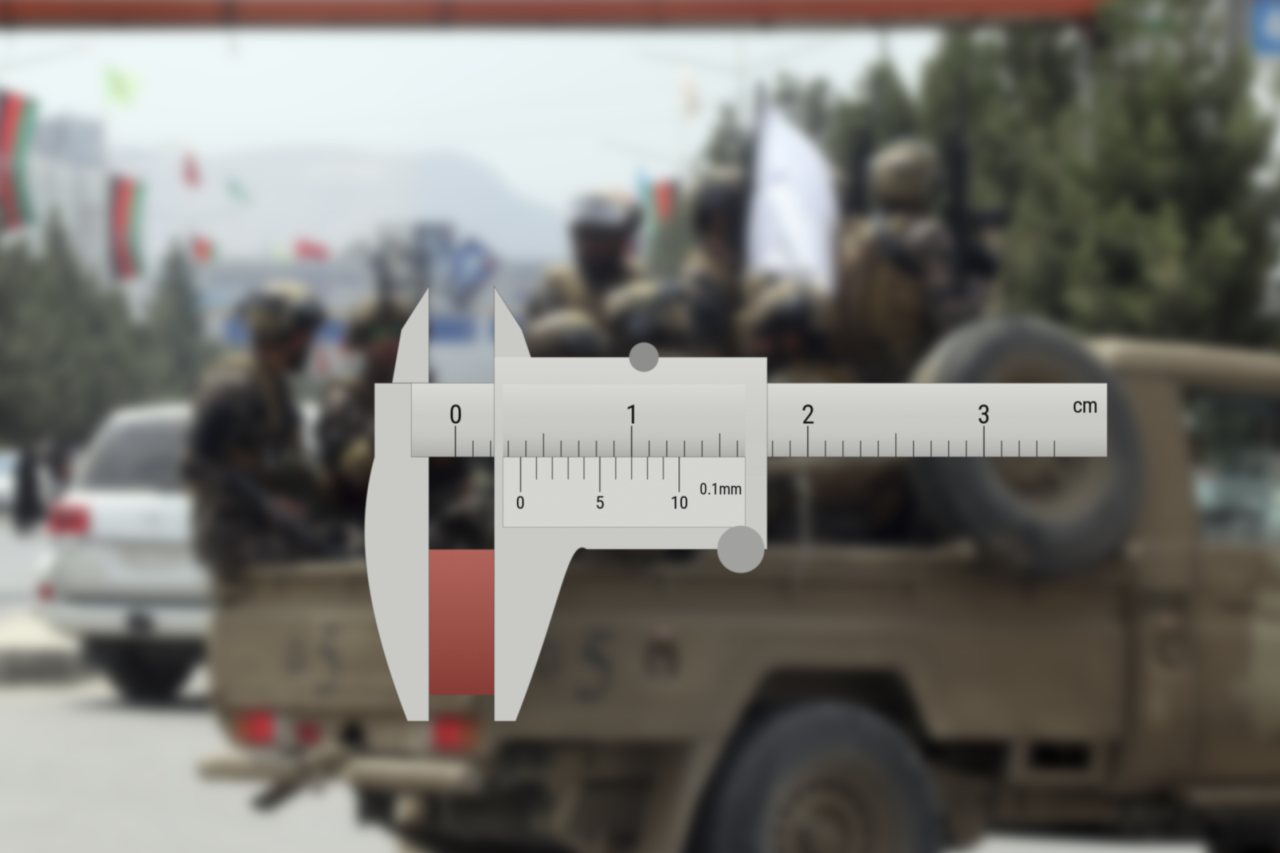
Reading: 3.7 mm
